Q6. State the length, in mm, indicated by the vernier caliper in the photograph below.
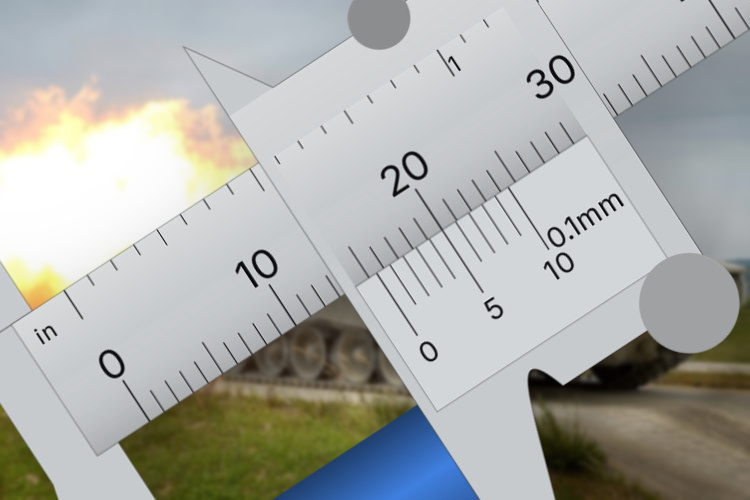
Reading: 15.5 mm
